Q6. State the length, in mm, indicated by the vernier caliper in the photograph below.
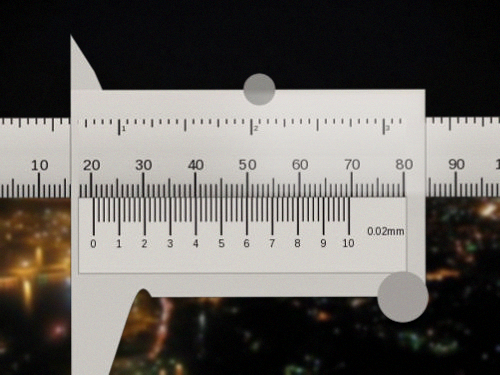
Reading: 20.5 mm
